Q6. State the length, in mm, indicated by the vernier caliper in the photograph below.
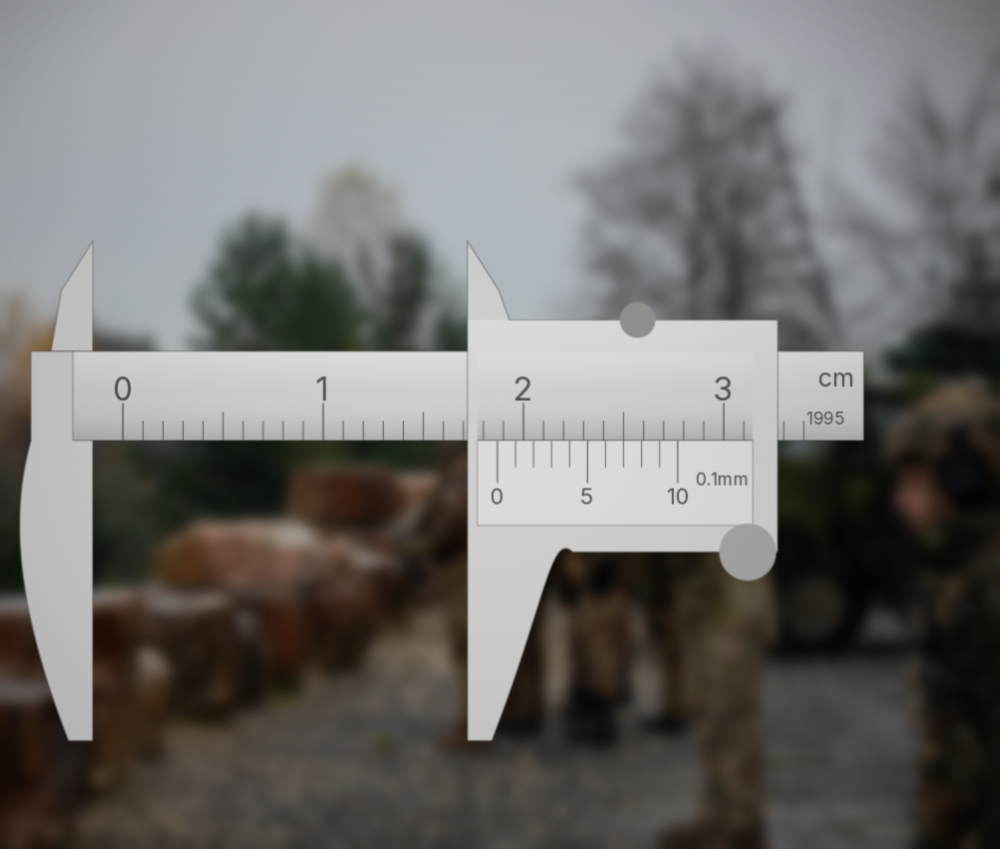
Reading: 18.7 mm
